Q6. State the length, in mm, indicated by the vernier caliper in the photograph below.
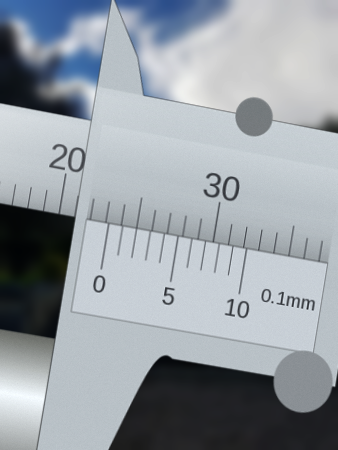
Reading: 23.2 mm
